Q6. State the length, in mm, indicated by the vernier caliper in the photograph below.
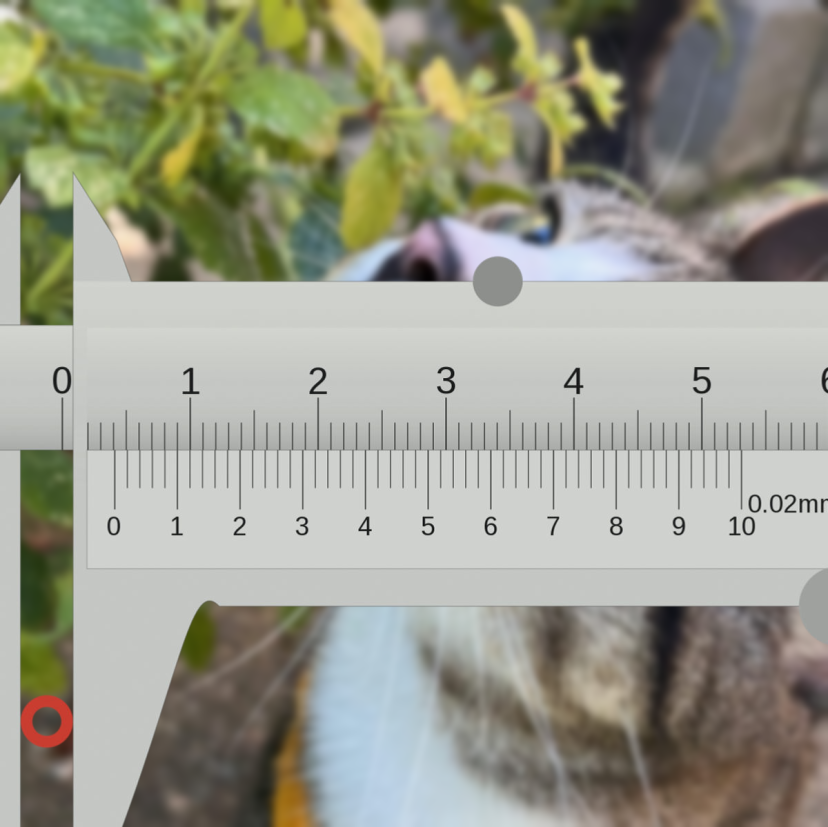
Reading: 4.1 mm
